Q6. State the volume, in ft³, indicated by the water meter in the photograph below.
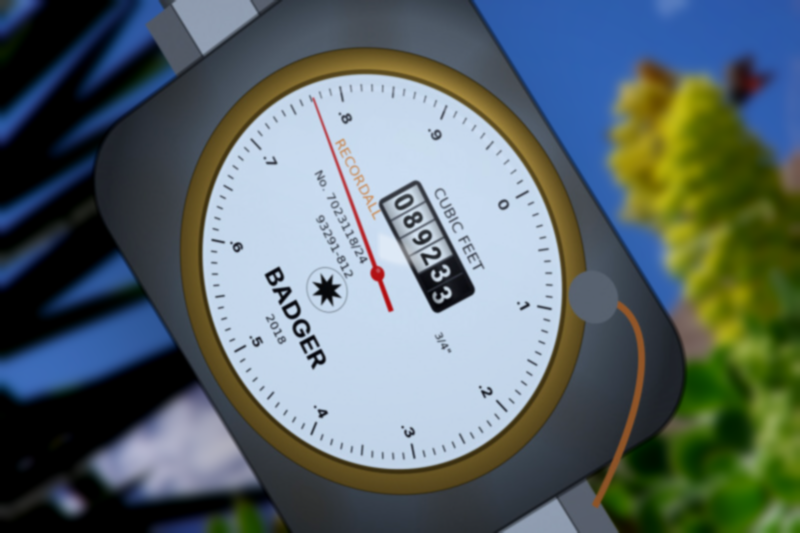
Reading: 89232.77 ft³
